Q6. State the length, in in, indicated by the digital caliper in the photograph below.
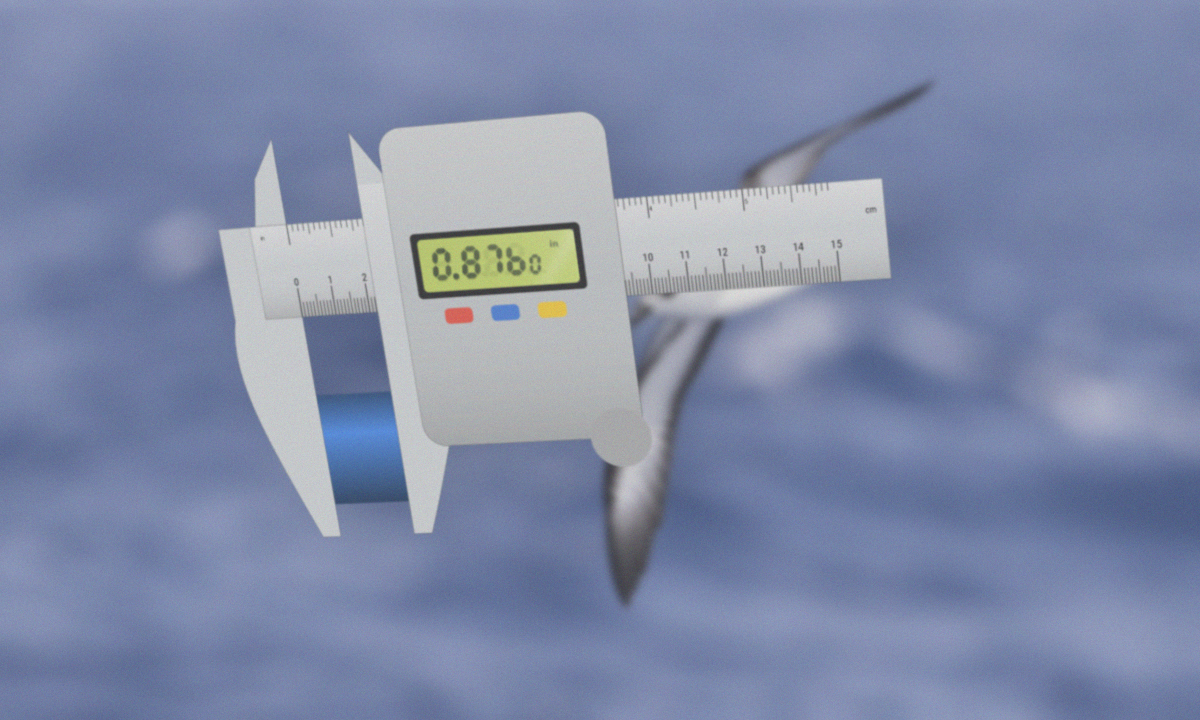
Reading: 0.8760 in
